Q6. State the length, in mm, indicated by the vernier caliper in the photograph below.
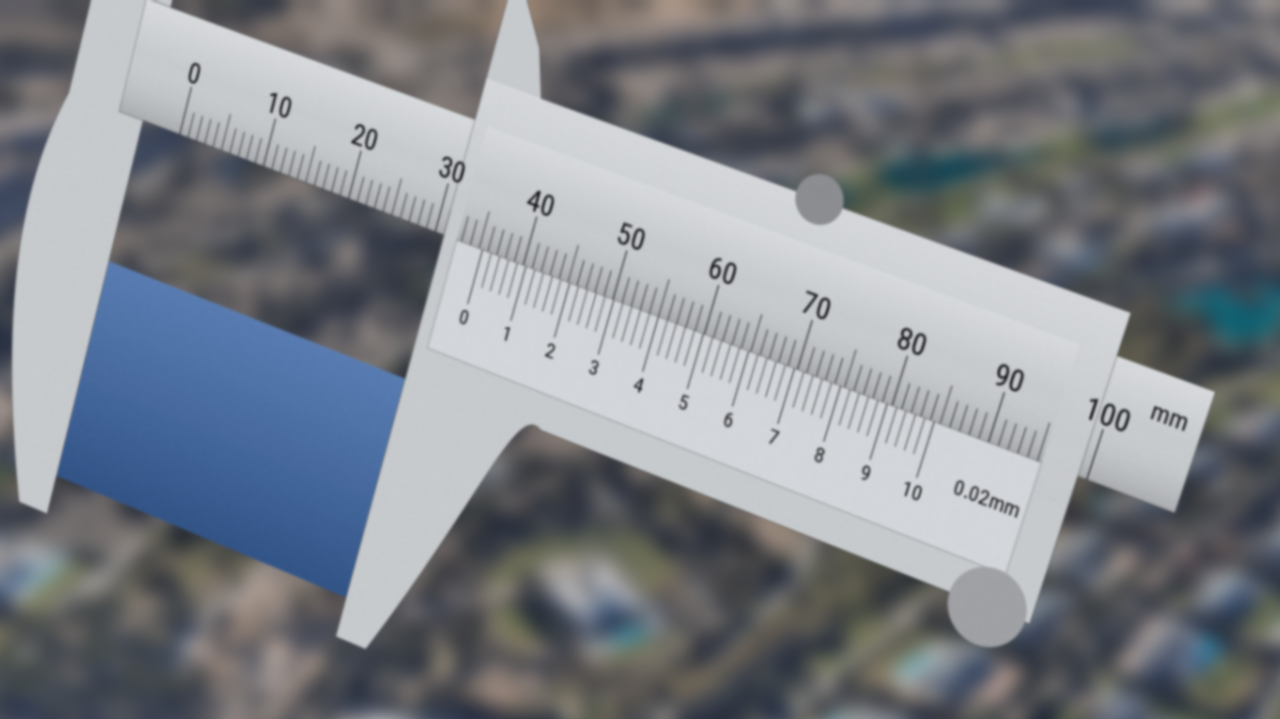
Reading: 35.4 mm
